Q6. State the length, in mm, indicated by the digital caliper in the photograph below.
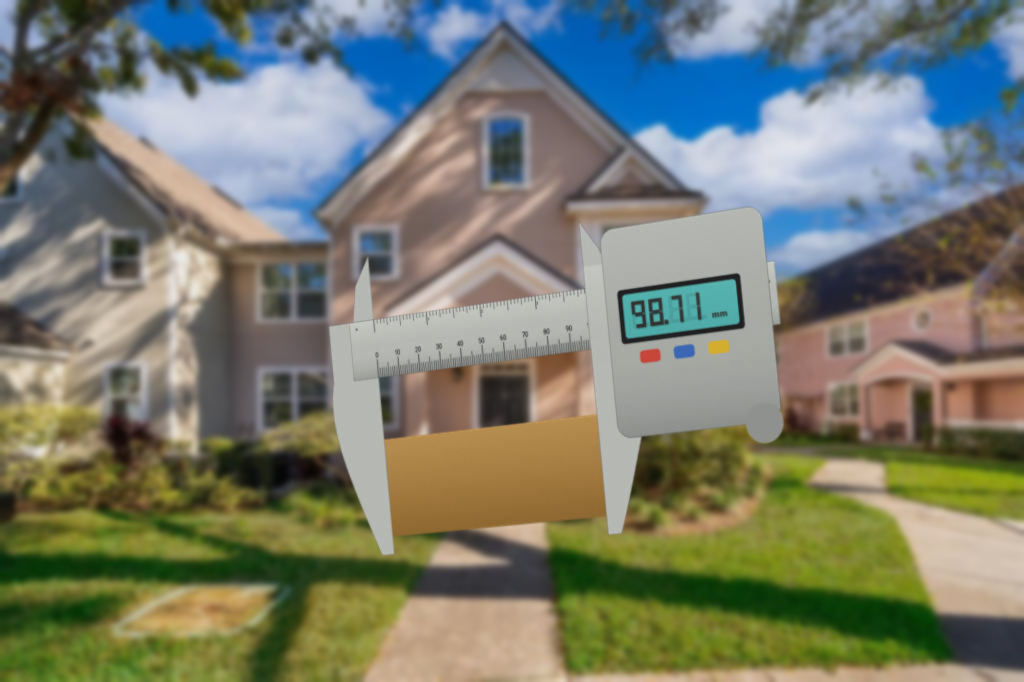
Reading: 98.71 mm
